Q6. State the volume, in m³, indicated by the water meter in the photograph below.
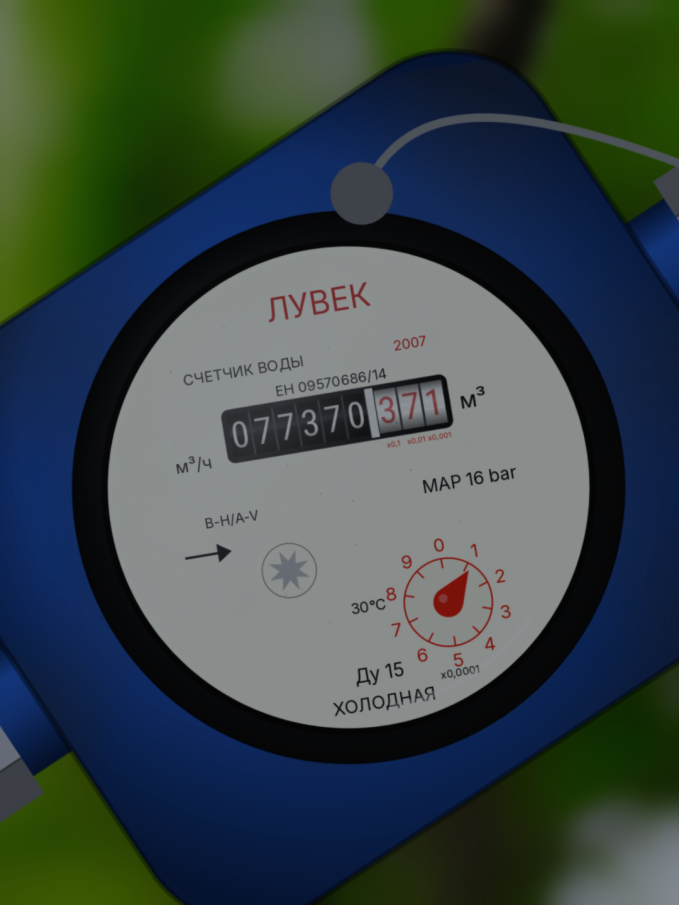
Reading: 77370.3711 m³
